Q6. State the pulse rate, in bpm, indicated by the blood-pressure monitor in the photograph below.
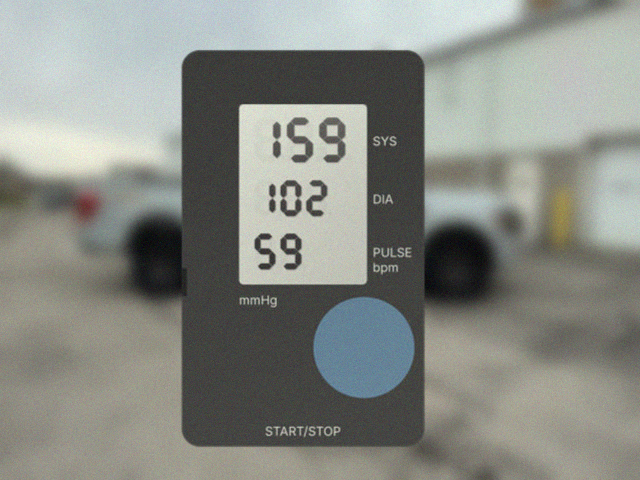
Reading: 59 bpm
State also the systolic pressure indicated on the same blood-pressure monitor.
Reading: 159 mmHg
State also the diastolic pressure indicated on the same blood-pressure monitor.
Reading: 102 mmHg
